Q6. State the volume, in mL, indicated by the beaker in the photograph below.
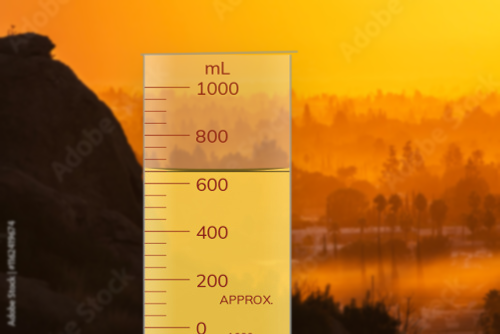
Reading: 650 mL
